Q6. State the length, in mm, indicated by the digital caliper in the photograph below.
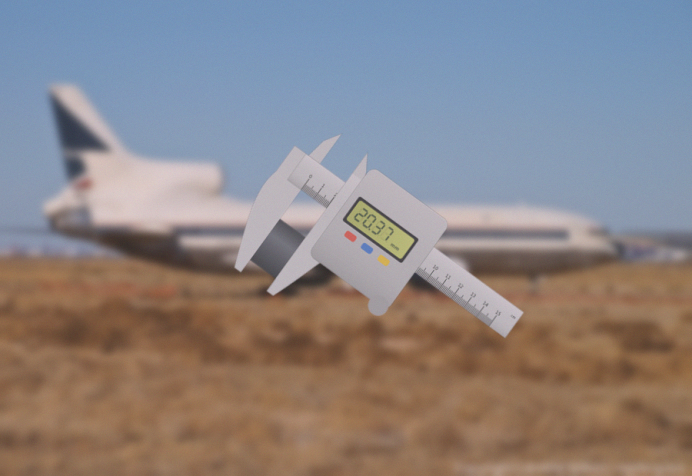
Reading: 20.37 mm
